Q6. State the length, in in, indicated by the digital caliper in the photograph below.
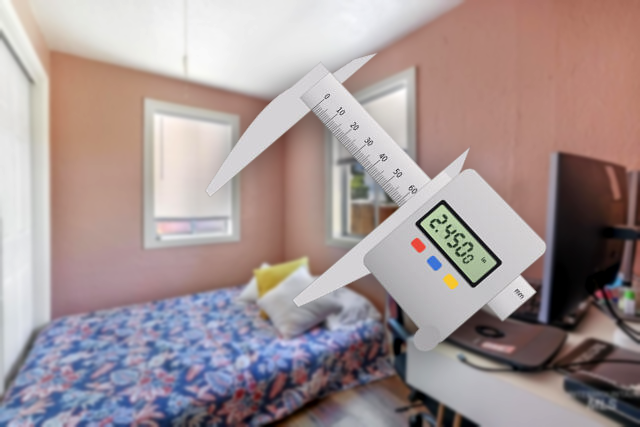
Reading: 2.4500 in
